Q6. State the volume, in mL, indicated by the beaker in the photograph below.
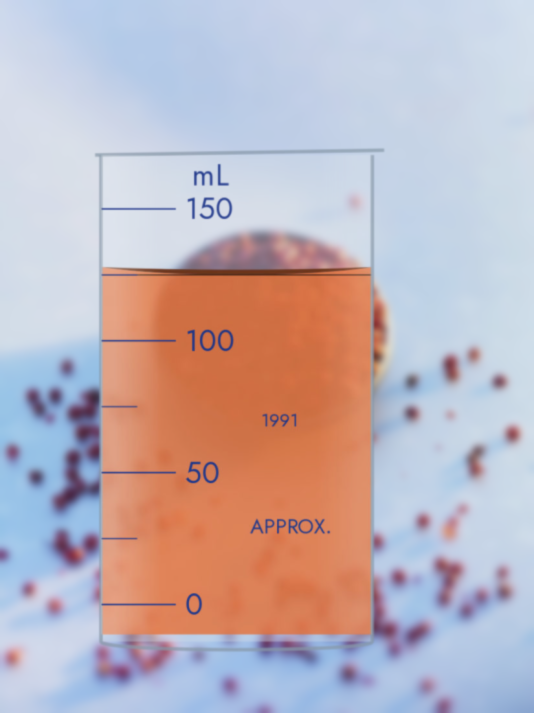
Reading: 125 mL
